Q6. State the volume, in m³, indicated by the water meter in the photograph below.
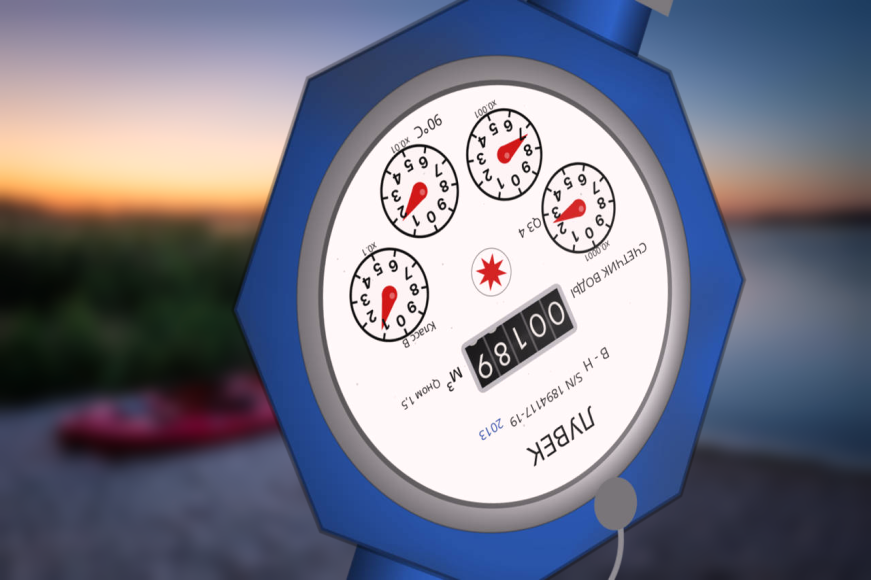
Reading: 189.1172 m³
